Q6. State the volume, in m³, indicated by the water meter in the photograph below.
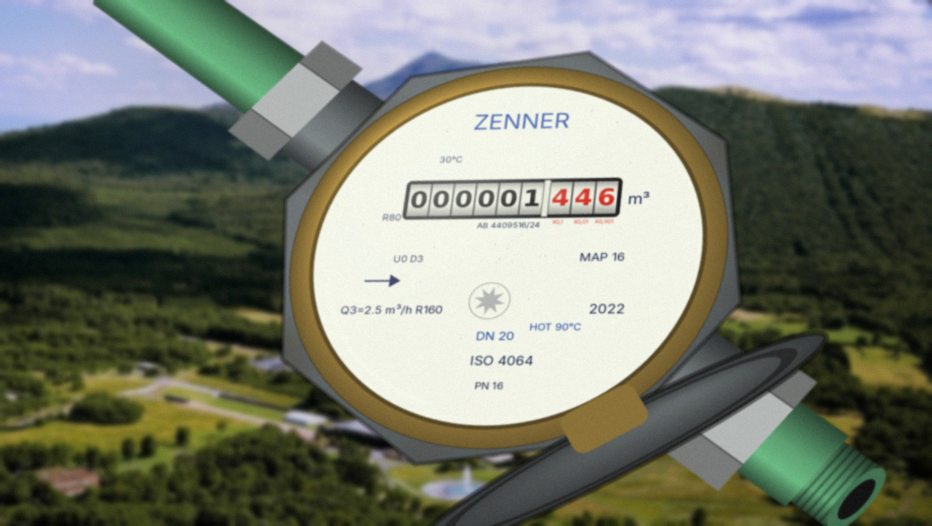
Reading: 1.446 m³
